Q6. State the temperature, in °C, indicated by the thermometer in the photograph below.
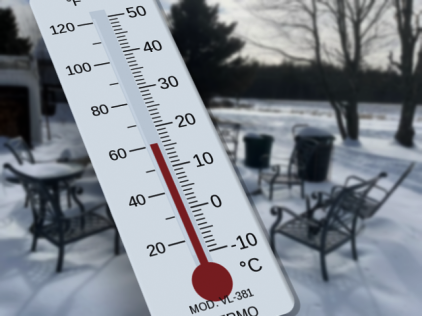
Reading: 16 °C
